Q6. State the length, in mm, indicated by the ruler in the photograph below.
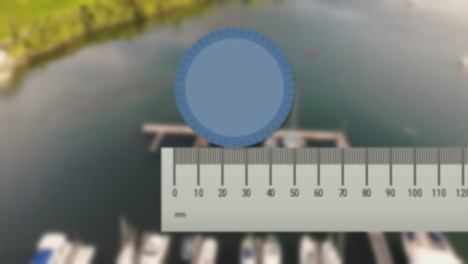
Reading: 50 mm
